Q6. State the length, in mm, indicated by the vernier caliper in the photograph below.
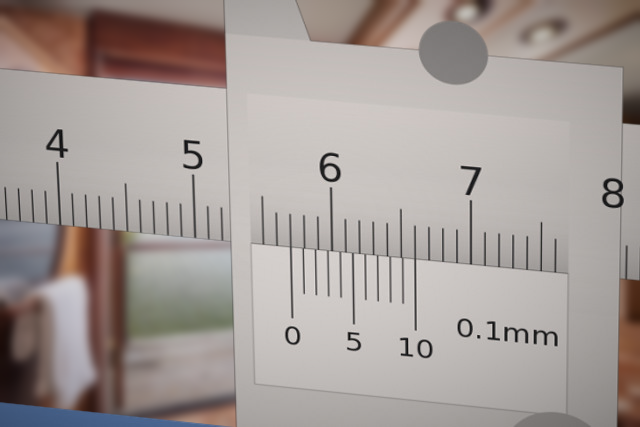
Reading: 57.0 mm
